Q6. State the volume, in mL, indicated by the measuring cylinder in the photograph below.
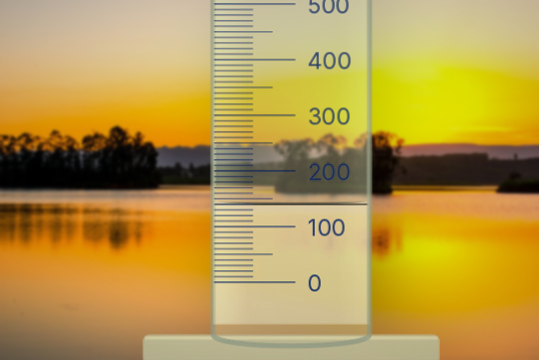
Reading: 140 mL
